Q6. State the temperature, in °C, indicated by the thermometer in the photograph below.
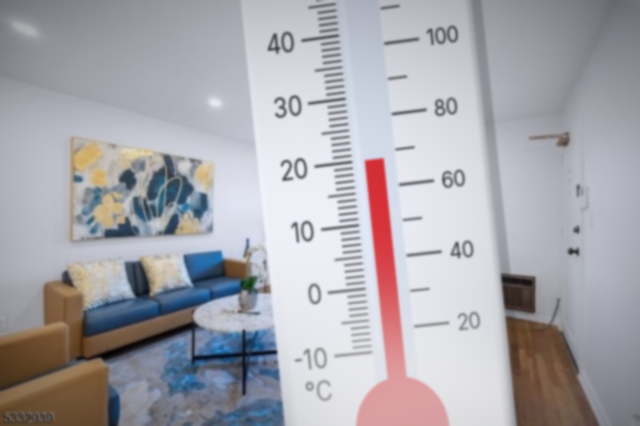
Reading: 20 °C
